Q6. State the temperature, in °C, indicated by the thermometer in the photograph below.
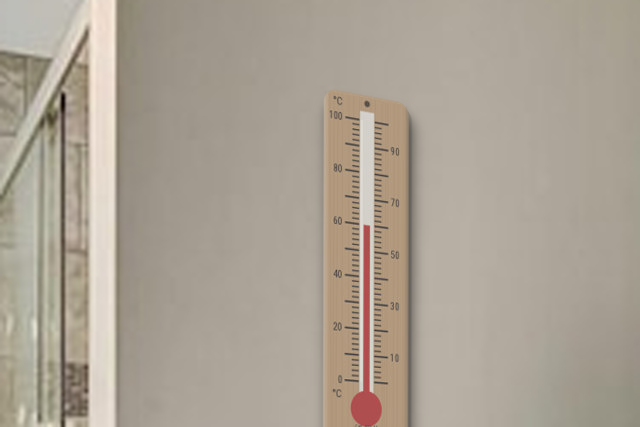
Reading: 60 °C
